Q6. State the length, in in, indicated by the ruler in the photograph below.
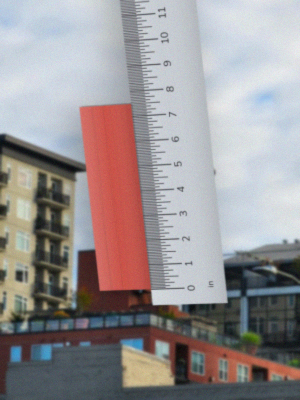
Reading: 7.5 in
